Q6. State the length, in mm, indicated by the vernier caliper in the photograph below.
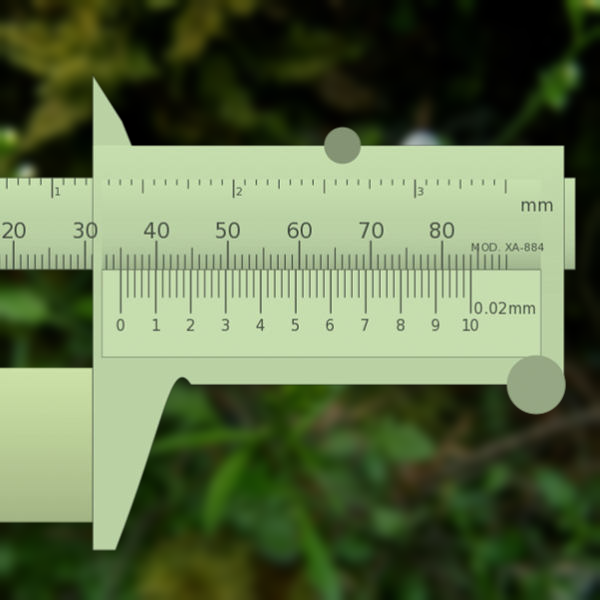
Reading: 35.0 mm
